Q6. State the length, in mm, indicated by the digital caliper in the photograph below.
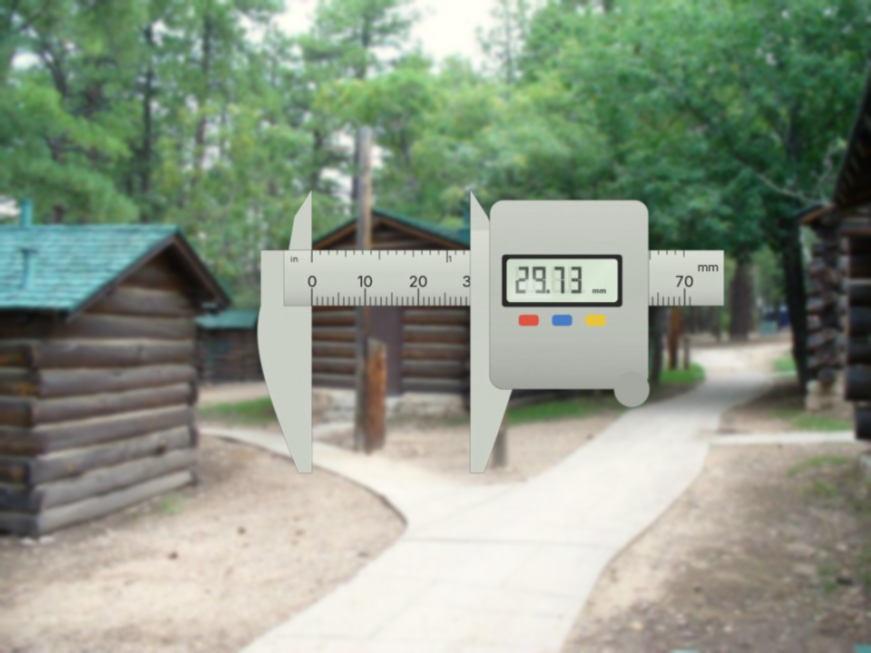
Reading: 29.73 mm
